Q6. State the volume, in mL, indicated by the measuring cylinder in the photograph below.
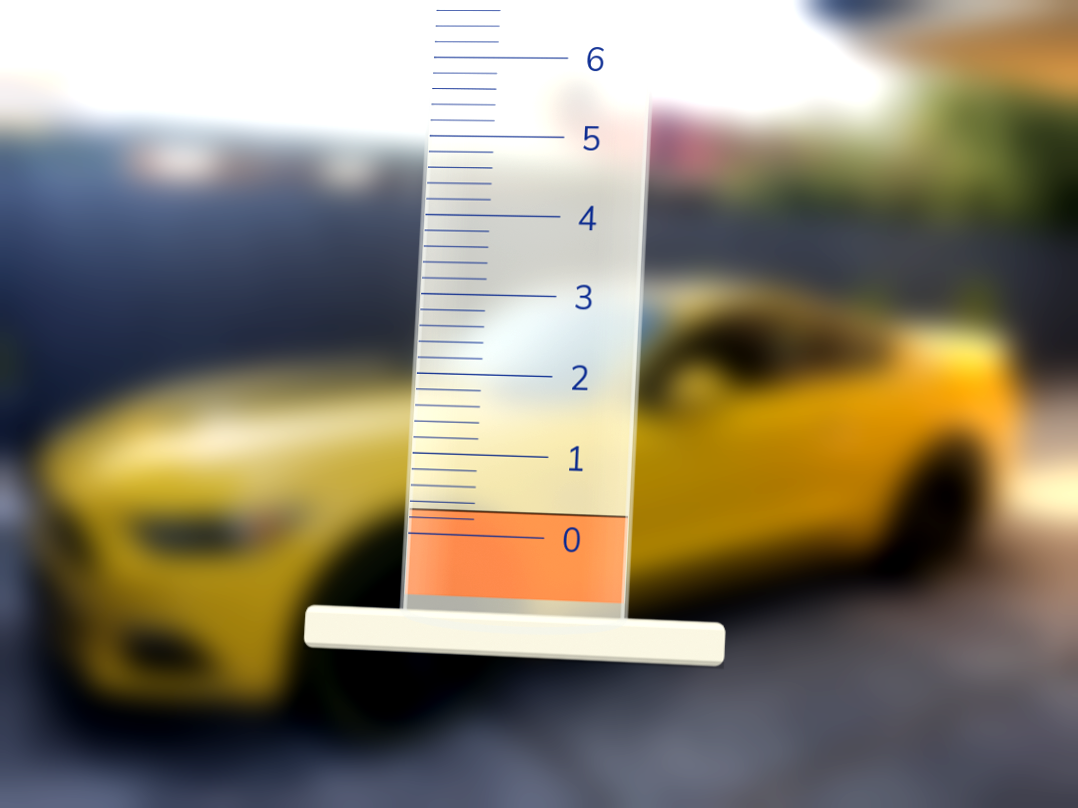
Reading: 0.3 mL
